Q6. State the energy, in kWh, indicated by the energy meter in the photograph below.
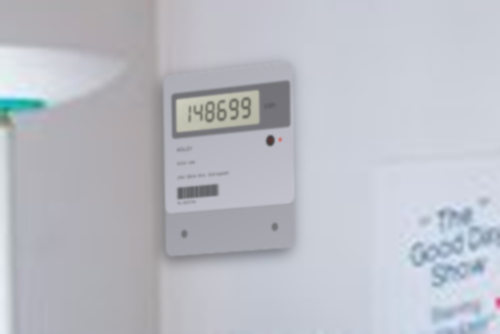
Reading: 148699 kWh
